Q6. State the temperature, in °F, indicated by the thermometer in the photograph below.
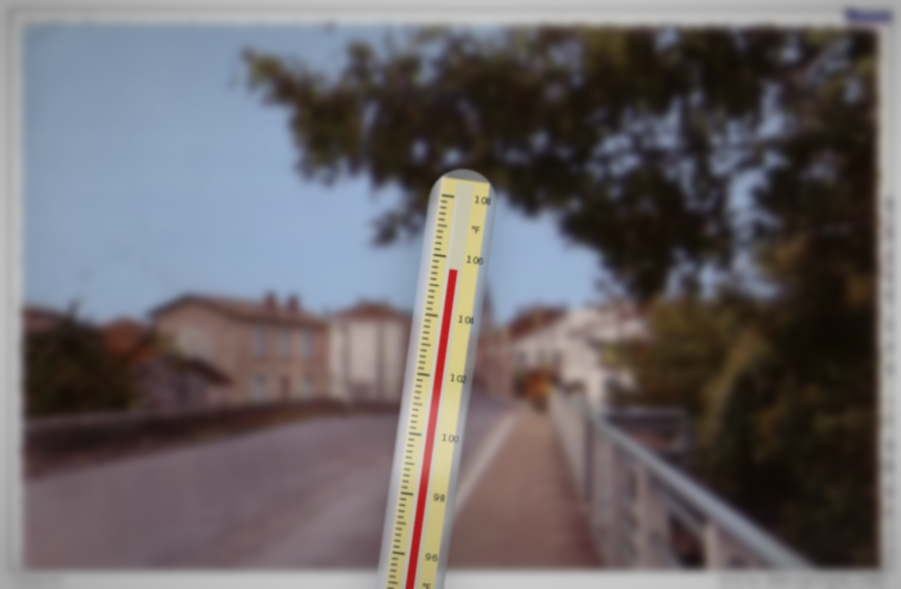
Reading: 105.6 °F
